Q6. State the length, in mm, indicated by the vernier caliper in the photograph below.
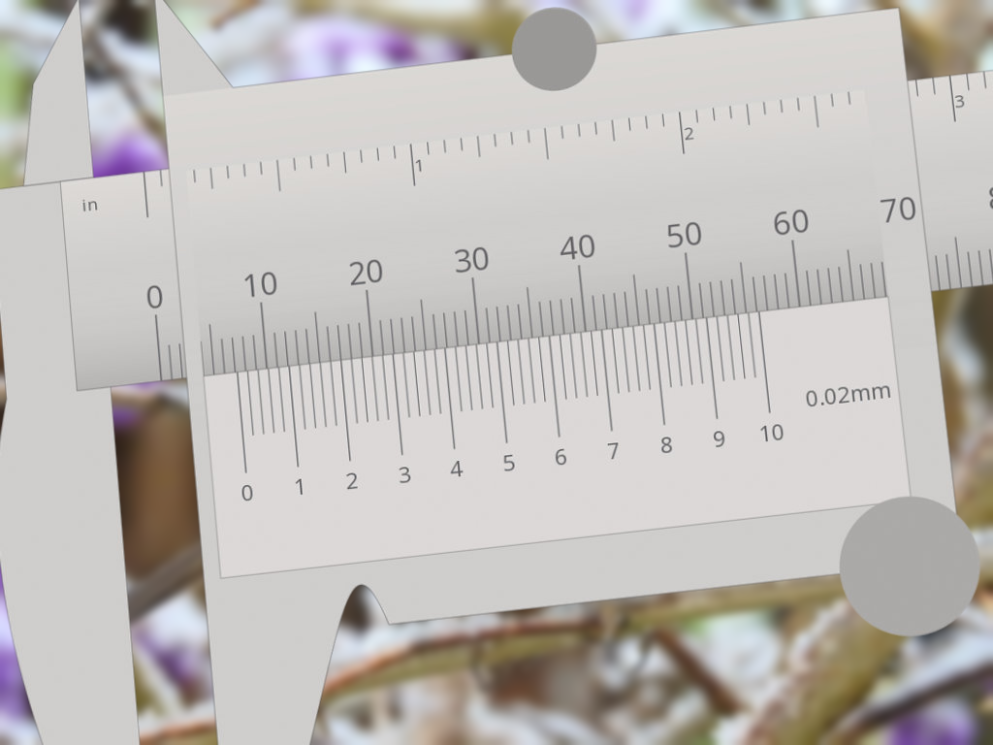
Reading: 7.2 mm
